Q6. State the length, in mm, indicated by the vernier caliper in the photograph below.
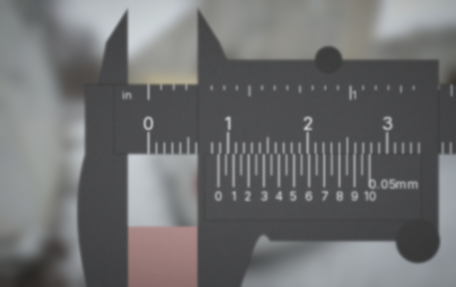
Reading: 8.8 mm
